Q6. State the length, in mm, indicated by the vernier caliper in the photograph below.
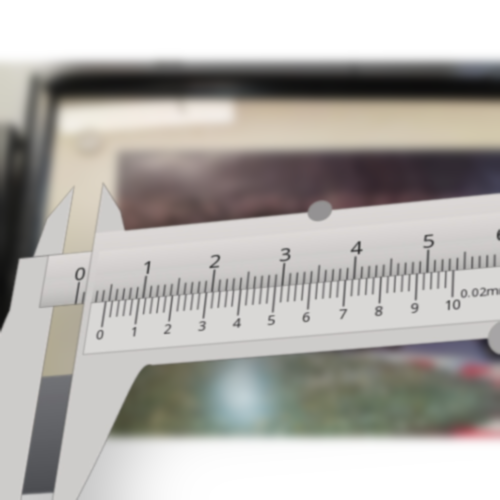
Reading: 4.5 mm
